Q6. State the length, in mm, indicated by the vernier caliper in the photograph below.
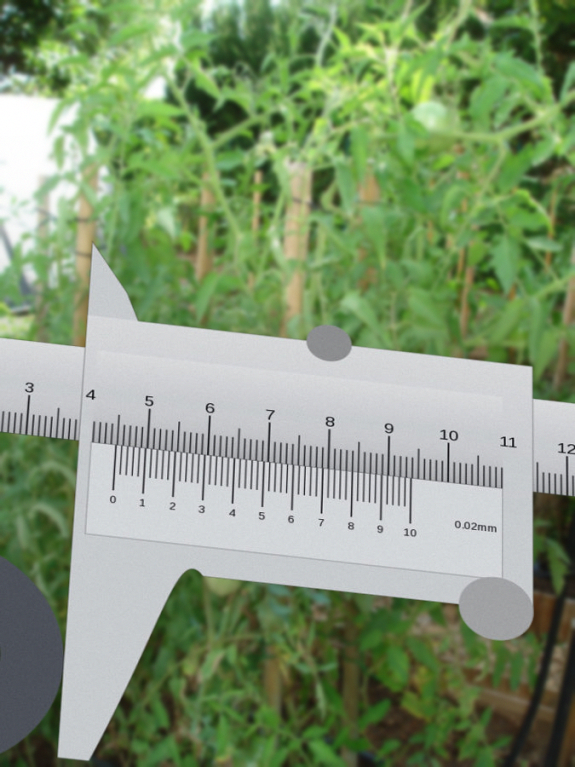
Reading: 44.8 mm
